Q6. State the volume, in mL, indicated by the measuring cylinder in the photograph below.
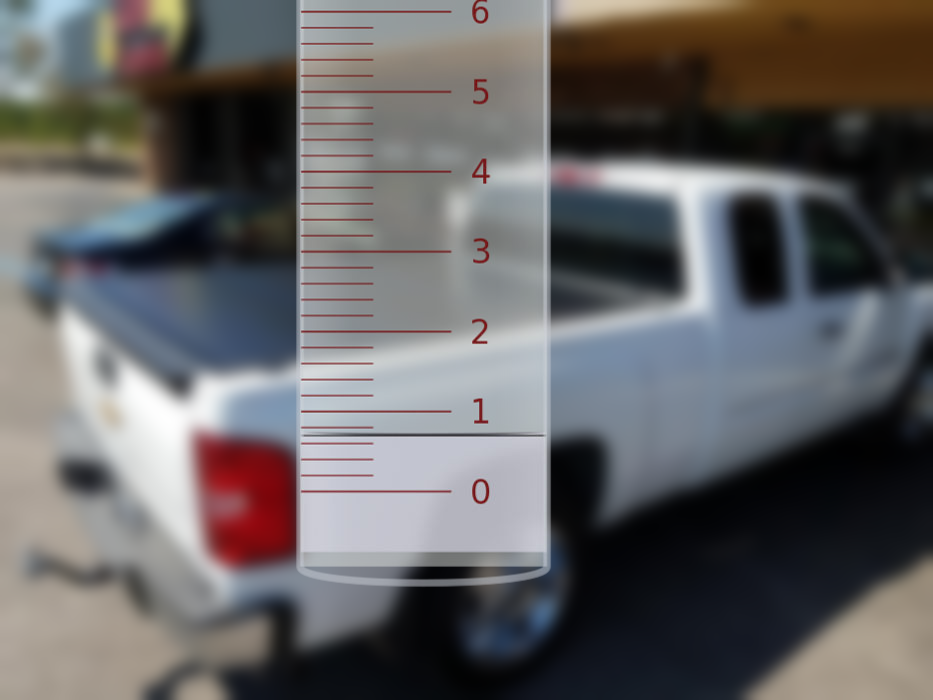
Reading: 0.7 mL
